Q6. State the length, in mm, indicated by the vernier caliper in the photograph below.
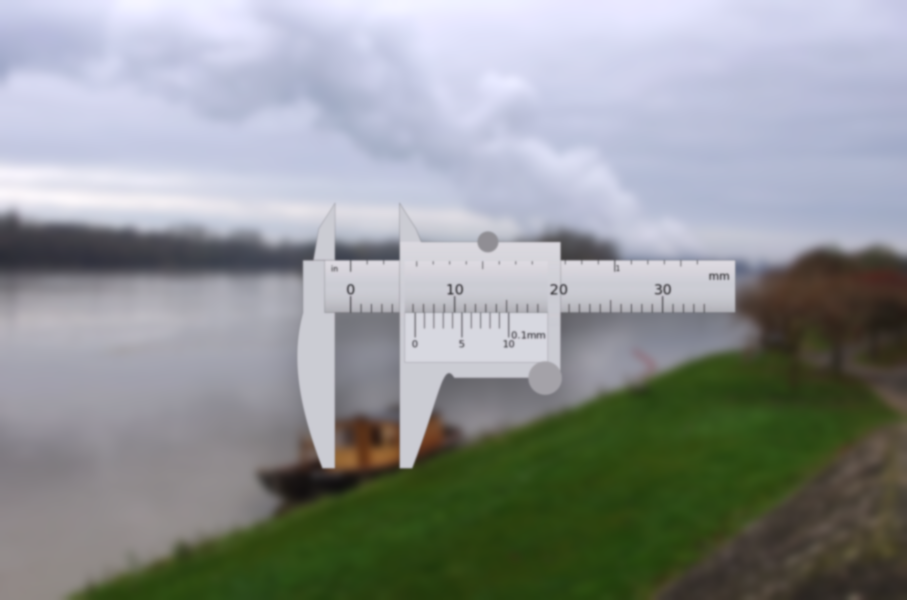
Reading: 6.2 mm
